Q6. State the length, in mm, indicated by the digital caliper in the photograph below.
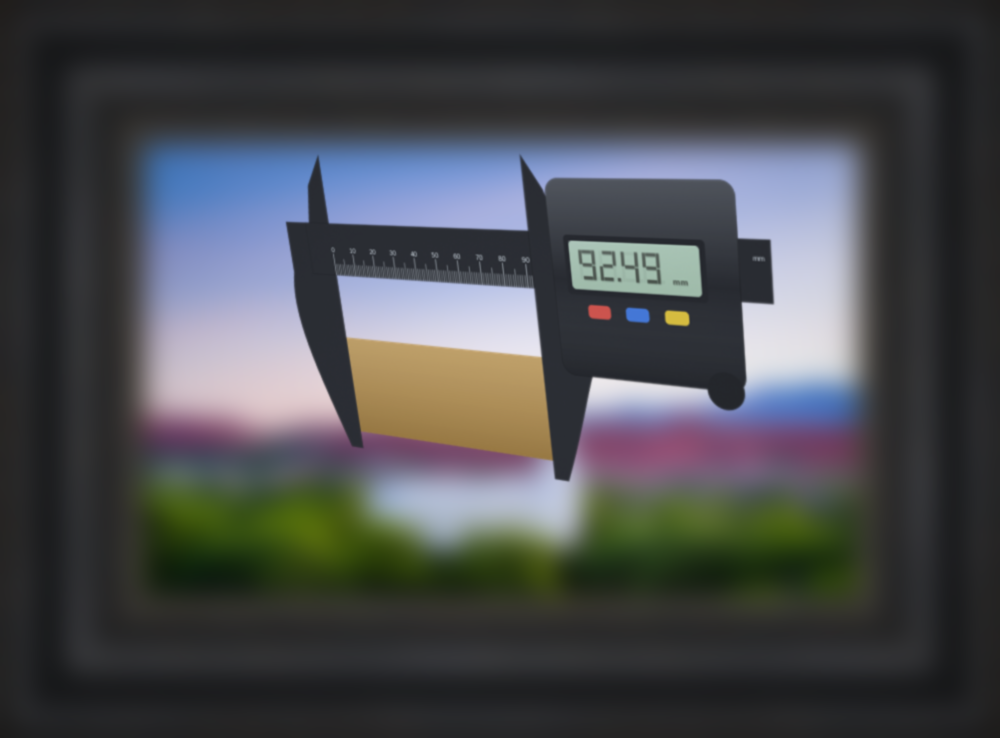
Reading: 92.49 mm
